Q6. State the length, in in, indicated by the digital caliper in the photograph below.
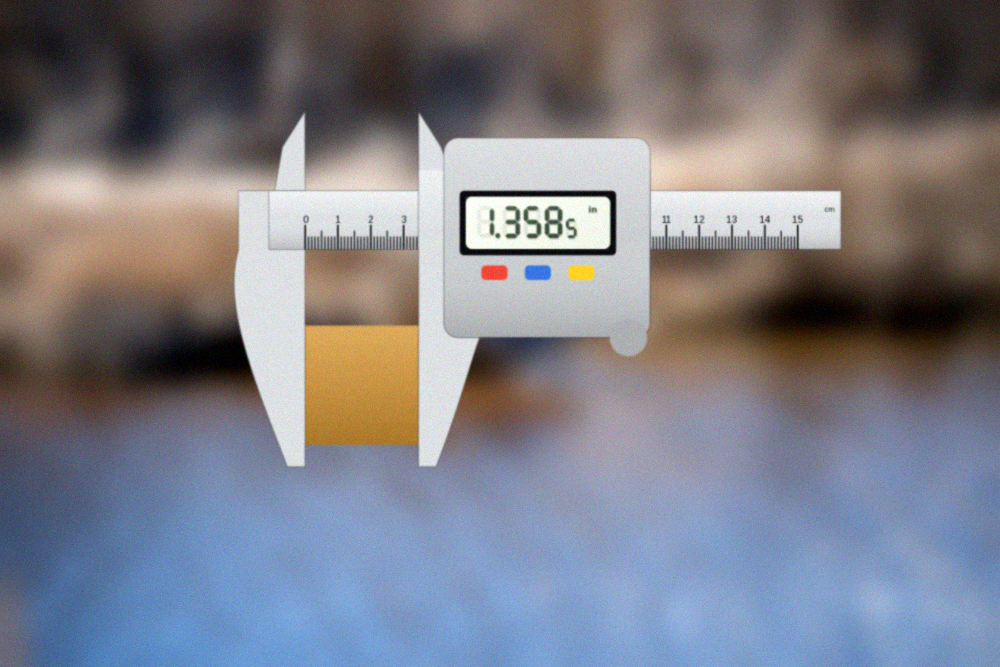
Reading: 1.3585 in
